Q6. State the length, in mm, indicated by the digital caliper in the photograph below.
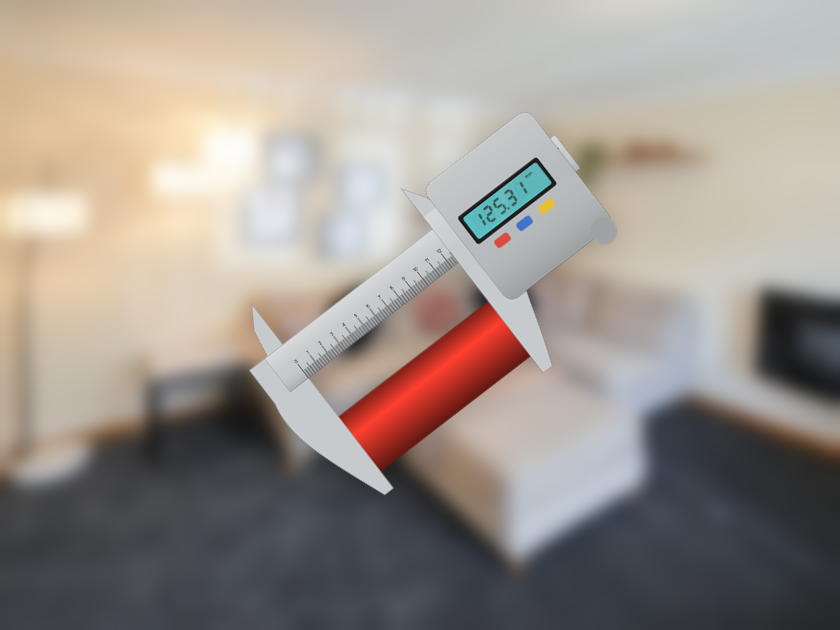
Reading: 125.31 mm
